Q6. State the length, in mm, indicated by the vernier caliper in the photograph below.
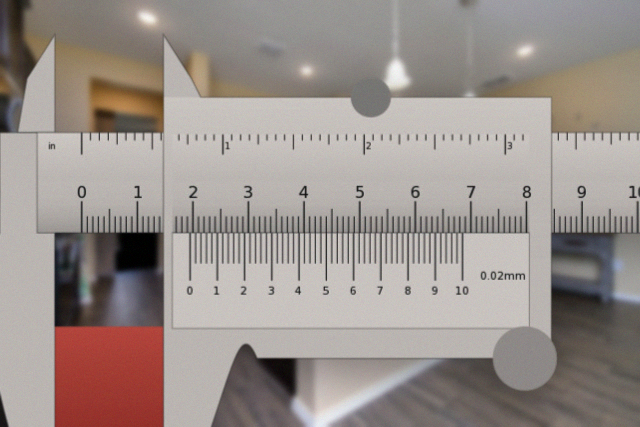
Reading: 19.5 mm
